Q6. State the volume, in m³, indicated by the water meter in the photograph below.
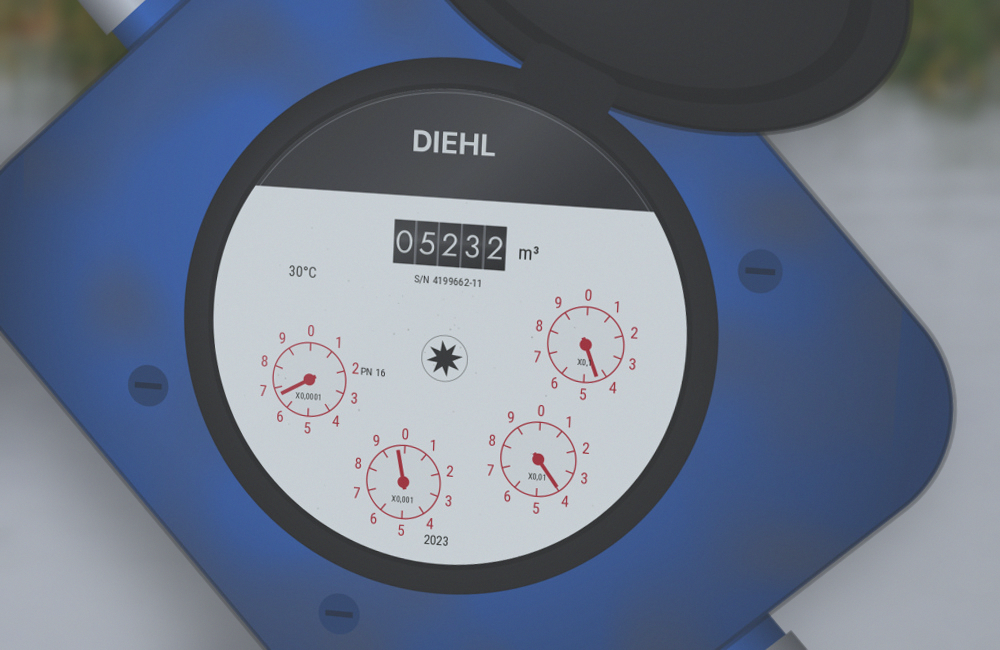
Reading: 5232.4396 m³
